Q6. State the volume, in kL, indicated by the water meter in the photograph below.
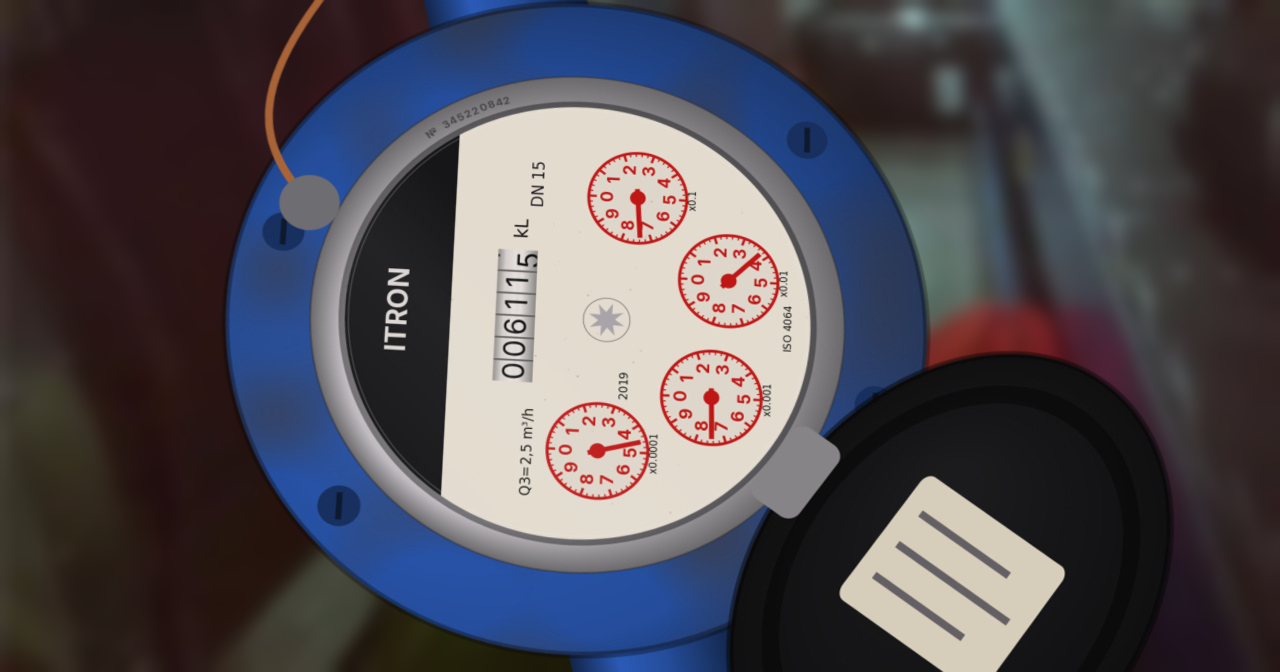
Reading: 6114.7374 kL
